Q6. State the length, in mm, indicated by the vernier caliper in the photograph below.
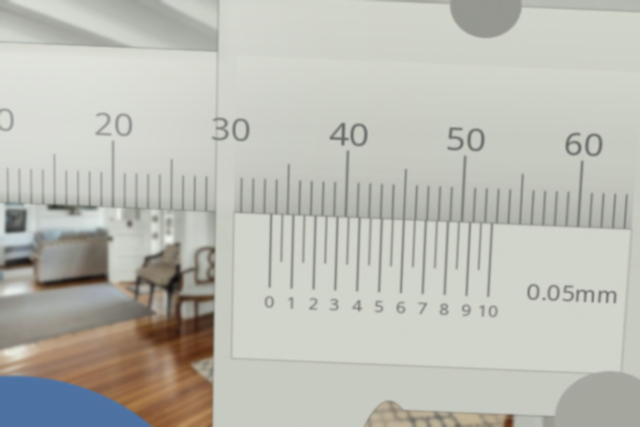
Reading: 33.6 mm
